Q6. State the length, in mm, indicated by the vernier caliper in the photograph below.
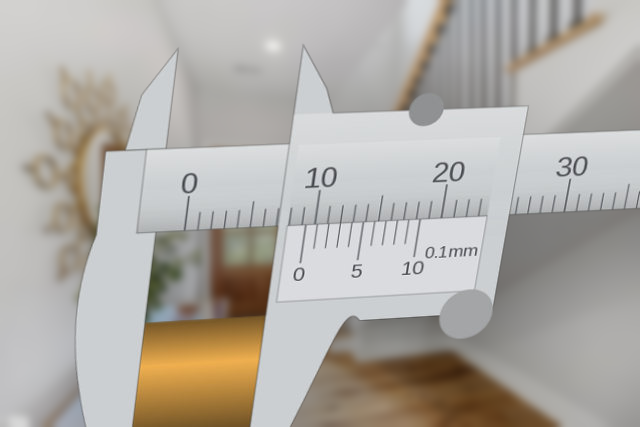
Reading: 9.3 mm
